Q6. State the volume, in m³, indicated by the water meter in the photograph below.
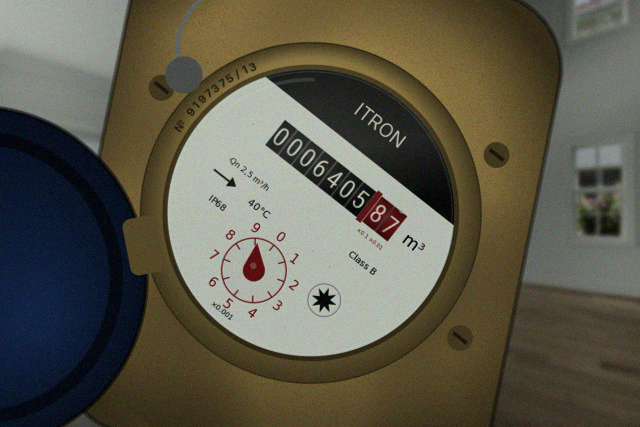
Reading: 6405.869 m³
